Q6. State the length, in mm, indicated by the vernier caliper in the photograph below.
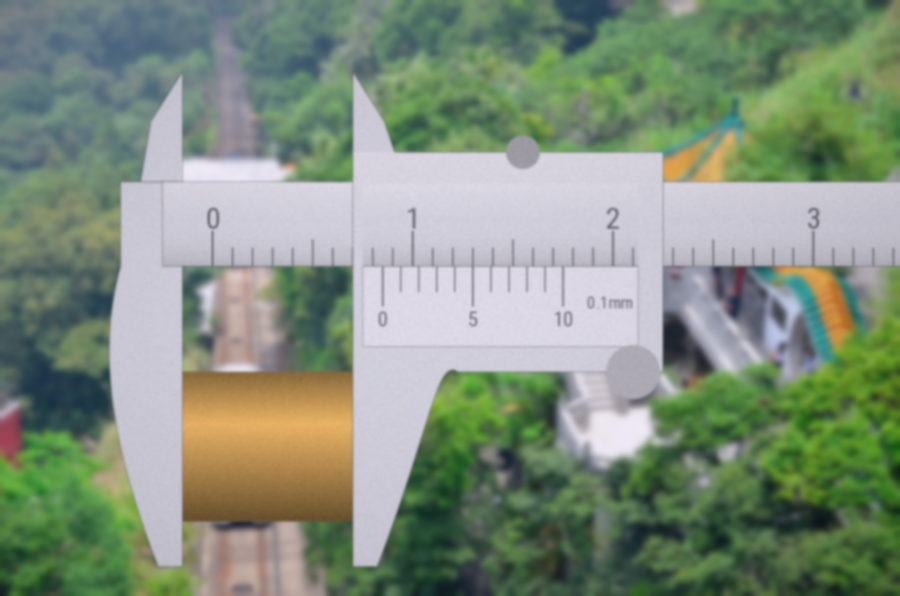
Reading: 8.5 mm
